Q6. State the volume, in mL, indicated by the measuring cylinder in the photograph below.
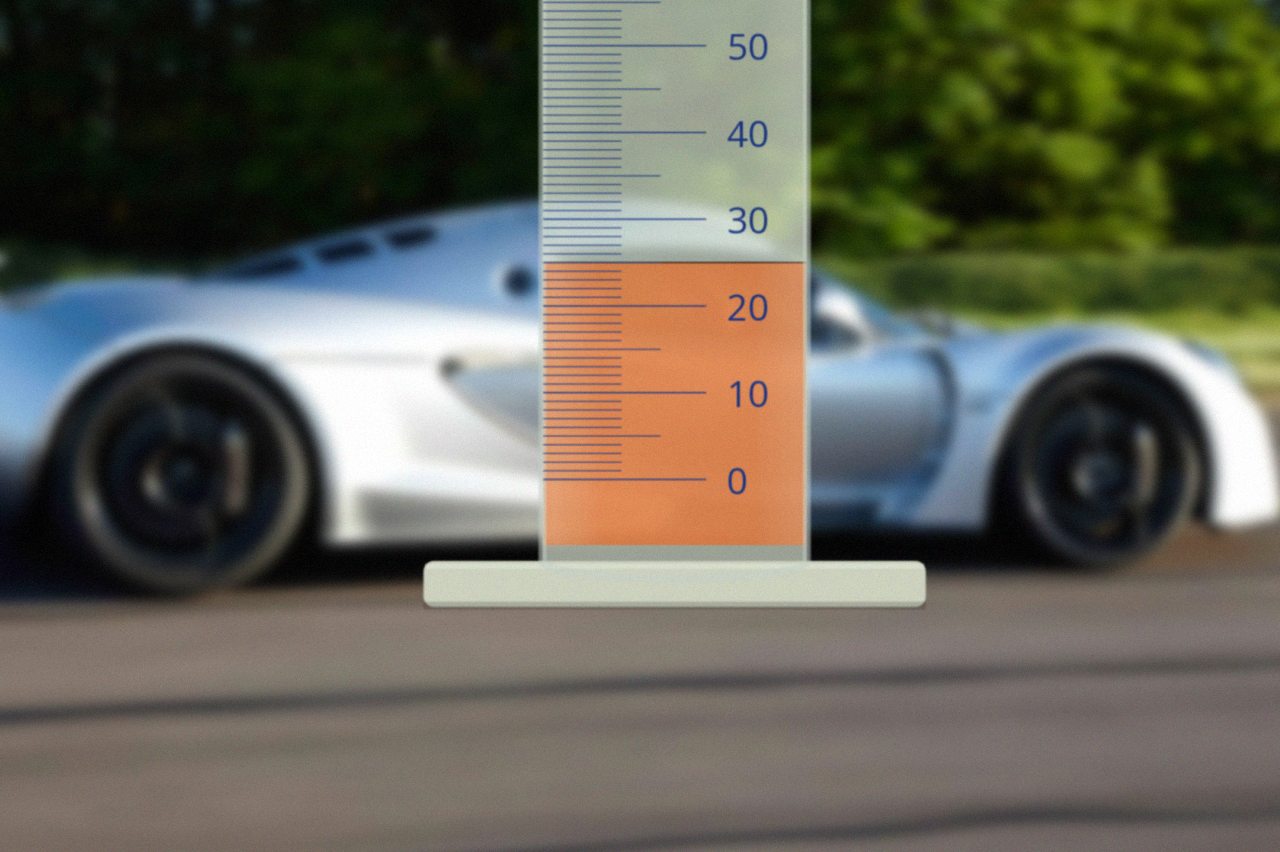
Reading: 25 mL
